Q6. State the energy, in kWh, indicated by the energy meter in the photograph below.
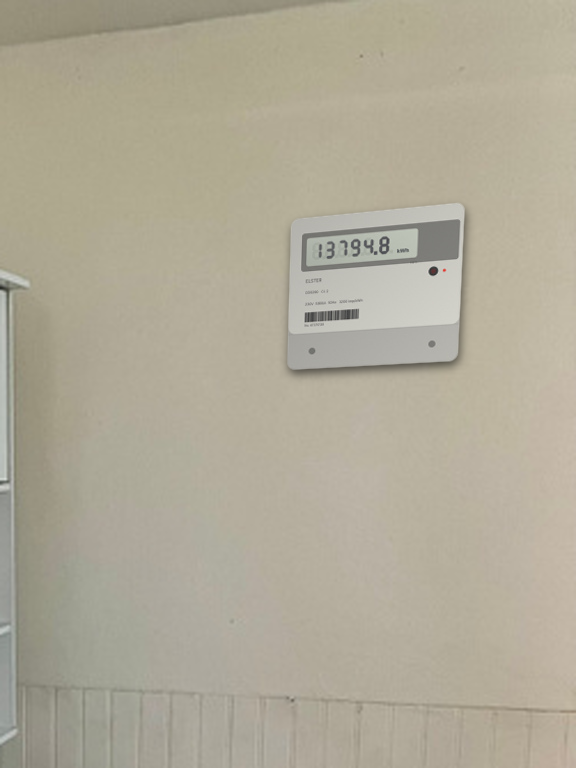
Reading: 13794.8 kWh
